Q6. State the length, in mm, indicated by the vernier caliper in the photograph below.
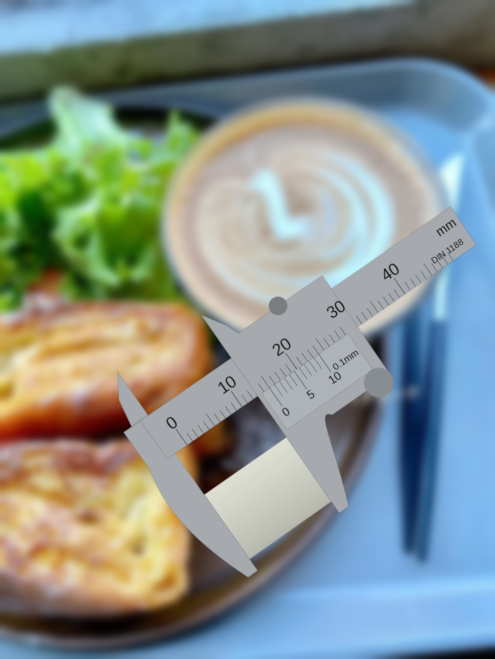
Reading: 15.0 mm
